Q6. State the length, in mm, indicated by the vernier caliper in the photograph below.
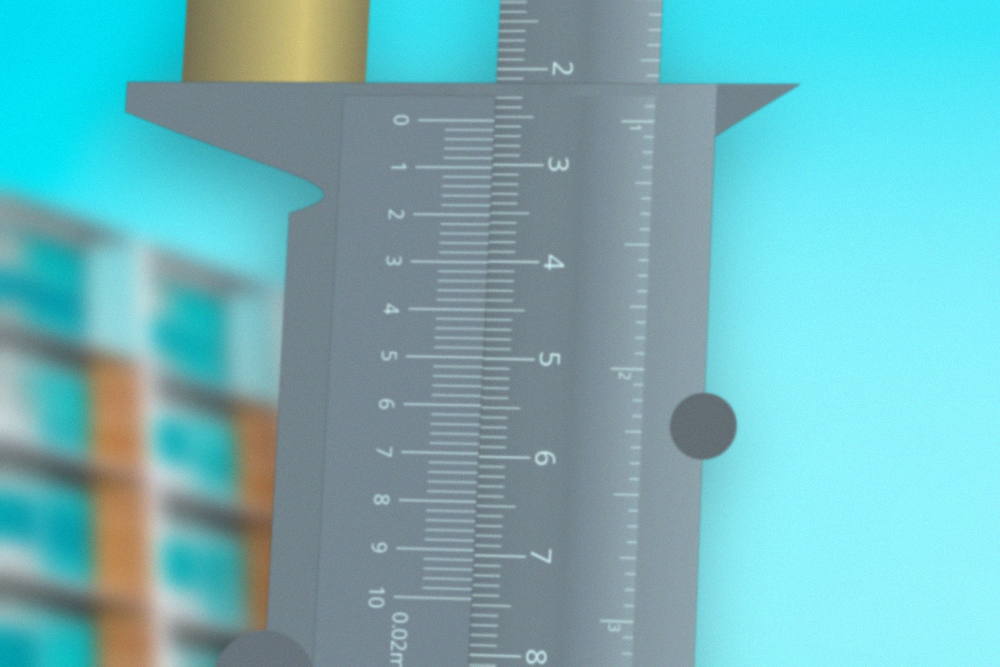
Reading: 25.4 mm
